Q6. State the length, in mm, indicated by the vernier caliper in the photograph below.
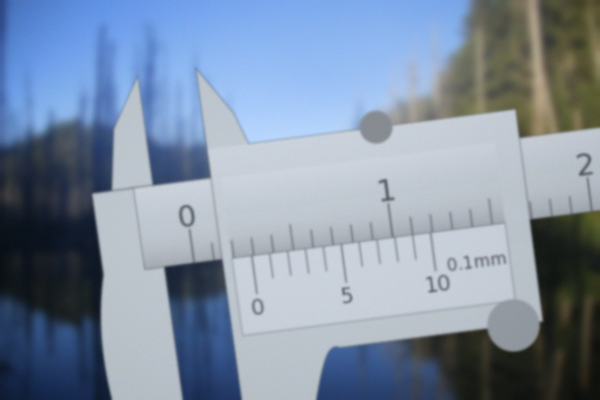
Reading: 2.9 mm
